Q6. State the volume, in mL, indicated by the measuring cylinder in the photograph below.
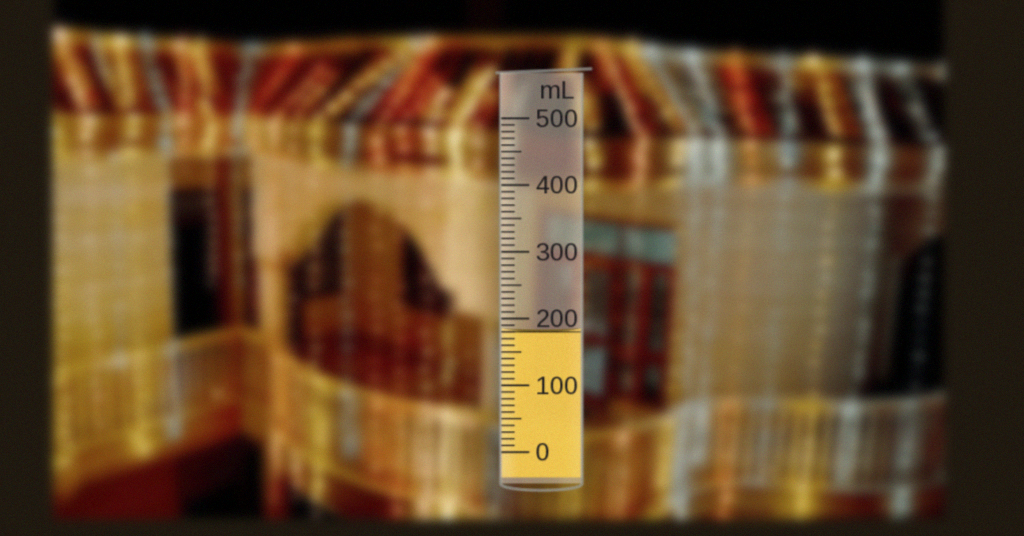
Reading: 180 mL
